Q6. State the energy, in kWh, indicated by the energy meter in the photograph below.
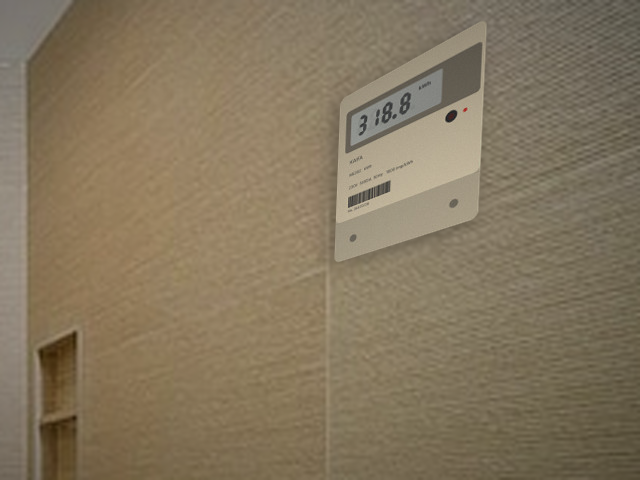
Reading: 318.8 kWh
